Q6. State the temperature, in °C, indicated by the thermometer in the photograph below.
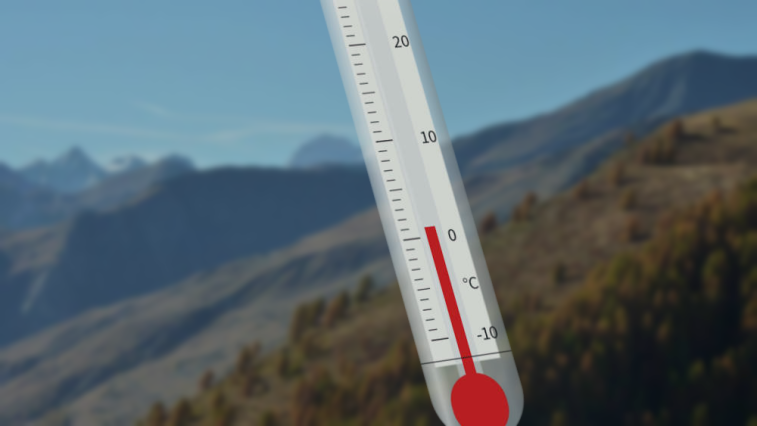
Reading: 1 °C
